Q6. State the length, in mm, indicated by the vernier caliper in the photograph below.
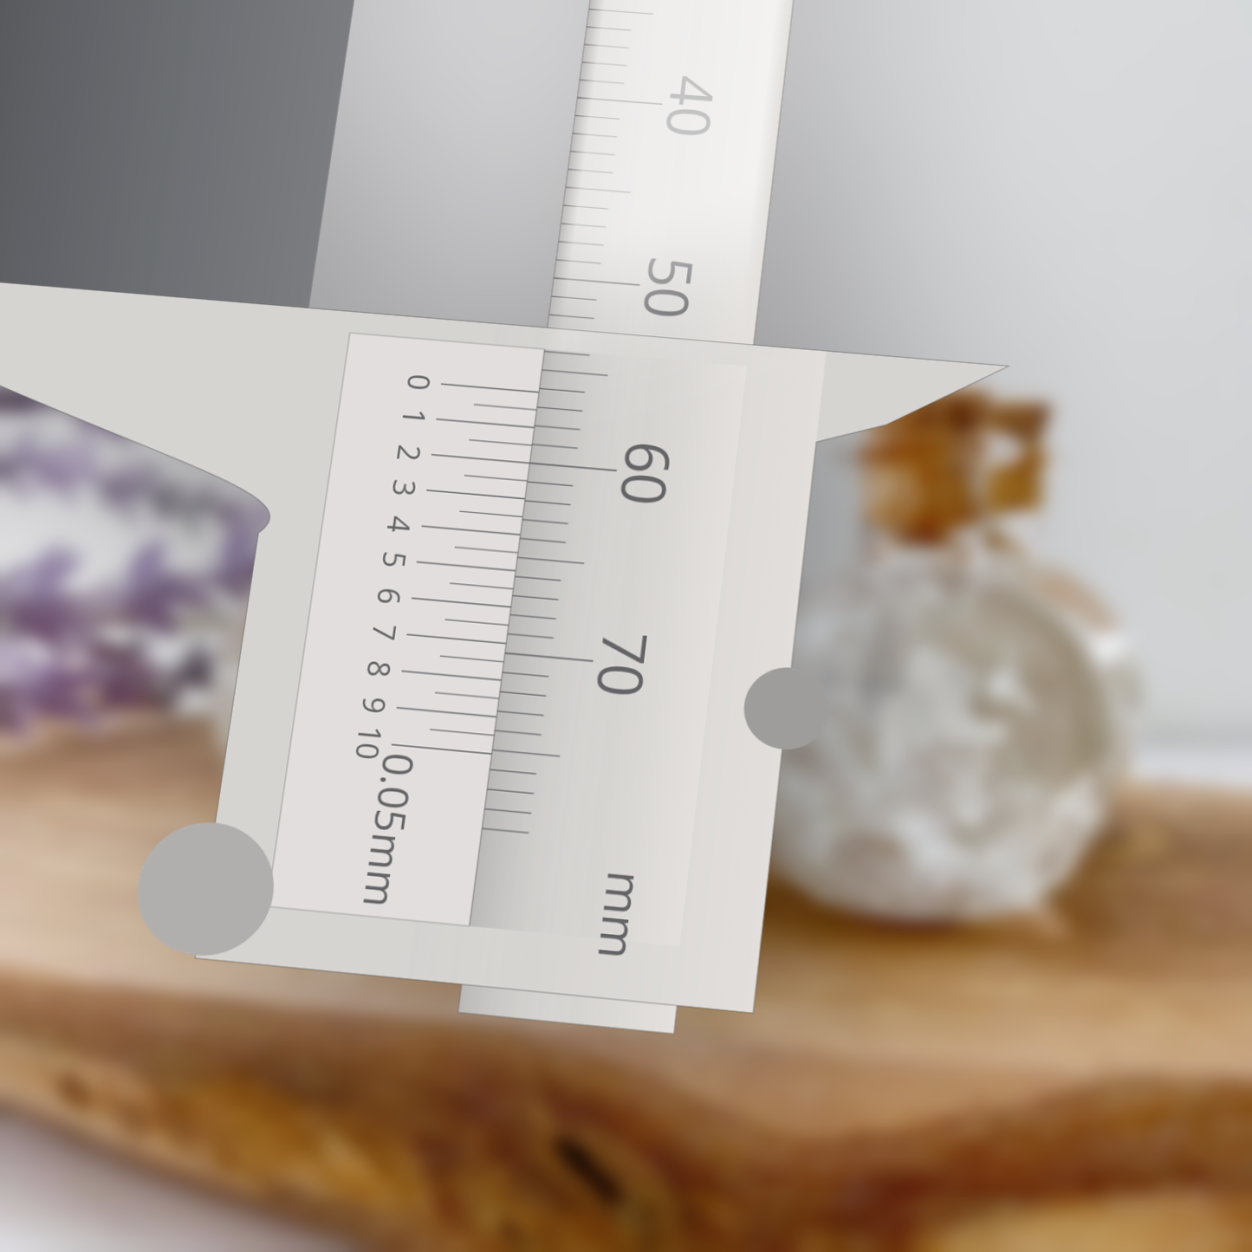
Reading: 56.2 mm
